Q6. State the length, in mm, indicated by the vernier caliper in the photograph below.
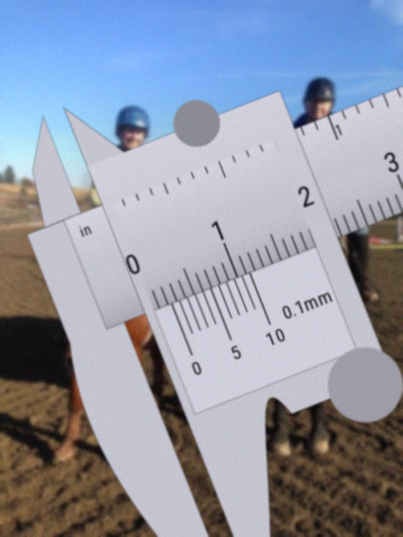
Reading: 2.4 mm
